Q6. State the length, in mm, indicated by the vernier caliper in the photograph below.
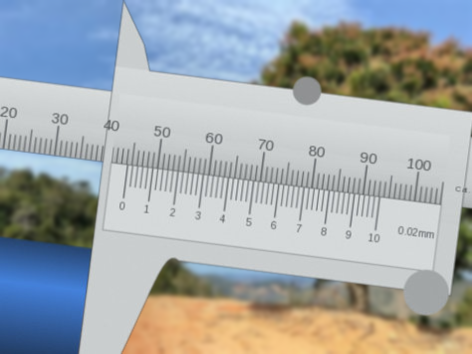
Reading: 44.2 mm
